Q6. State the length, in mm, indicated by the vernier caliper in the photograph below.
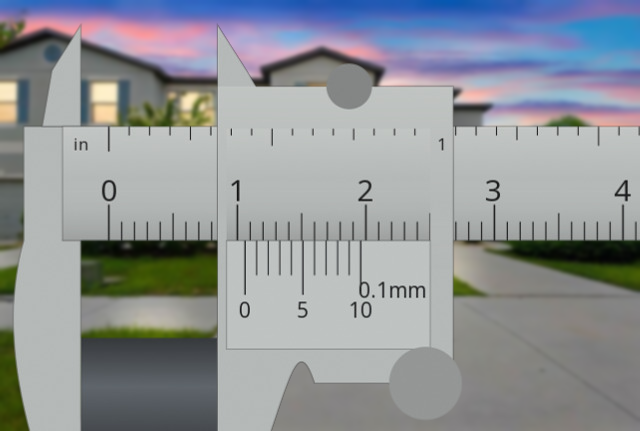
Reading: 10.6 mm
